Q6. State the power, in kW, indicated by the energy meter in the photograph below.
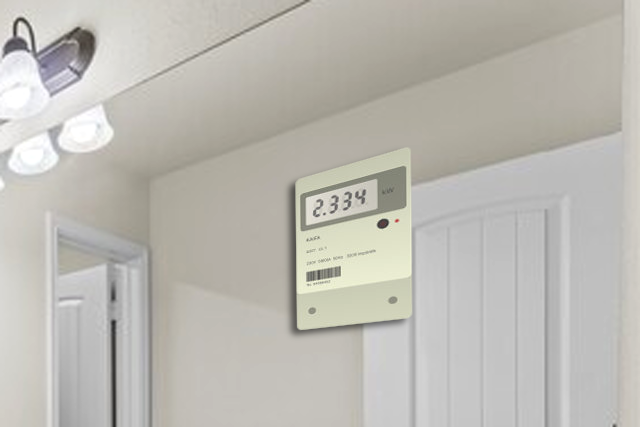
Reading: 2.334 kW
